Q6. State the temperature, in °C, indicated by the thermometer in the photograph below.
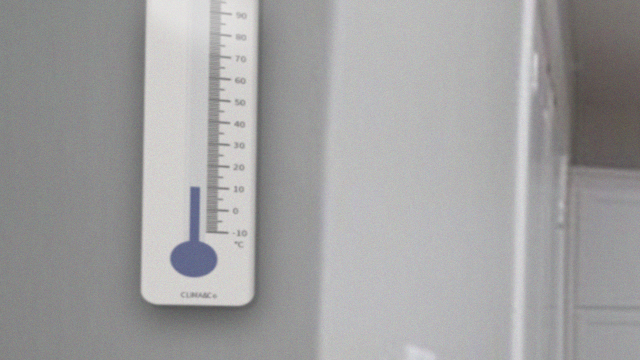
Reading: 10 °C
